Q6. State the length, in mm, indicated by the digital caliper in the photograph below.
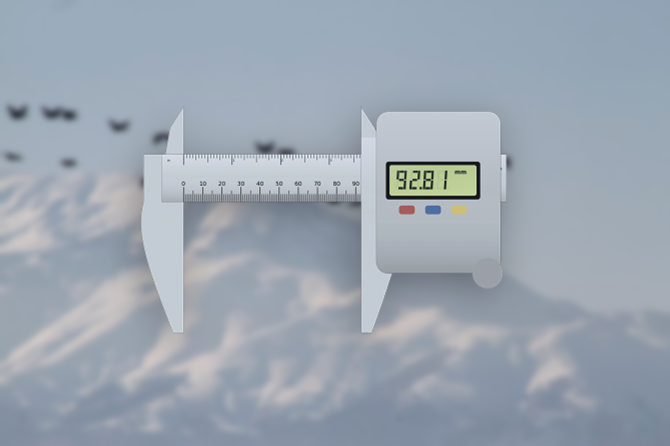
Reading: 92.81 mm
